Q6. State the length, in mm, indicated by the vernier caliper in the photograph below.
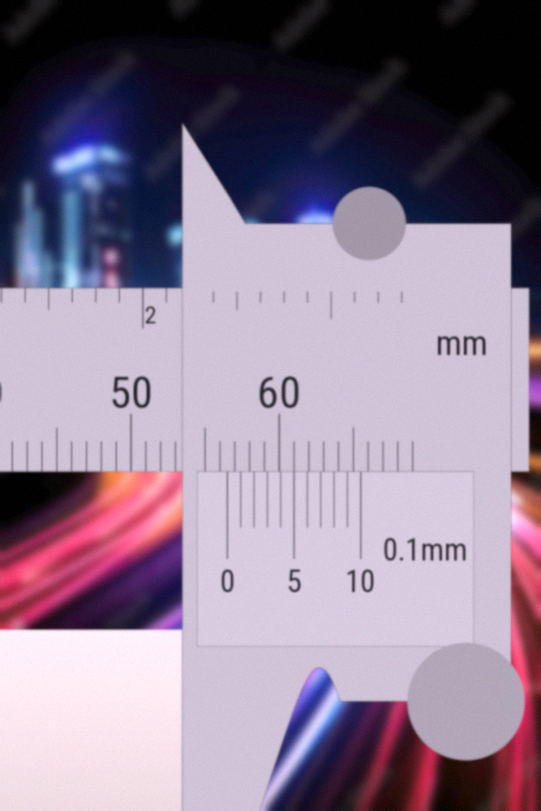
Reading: 56.5 mm
